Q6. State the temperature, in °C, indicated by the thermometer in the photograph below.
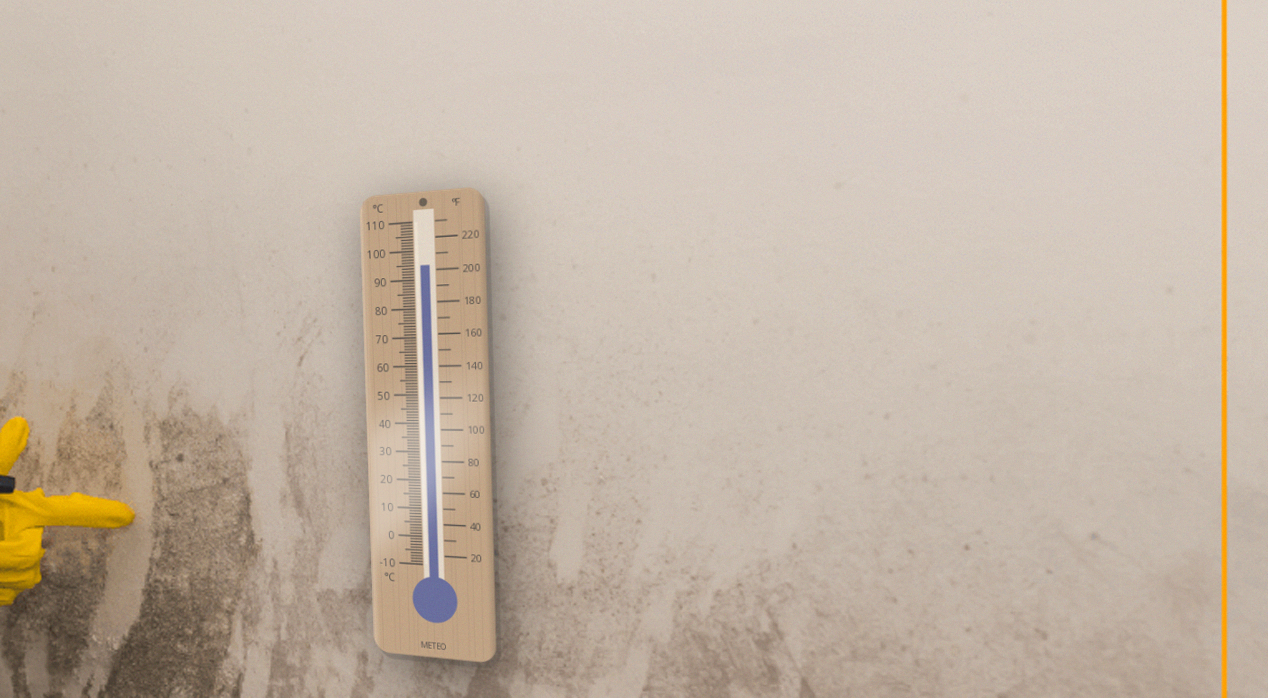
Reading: 95 °C
